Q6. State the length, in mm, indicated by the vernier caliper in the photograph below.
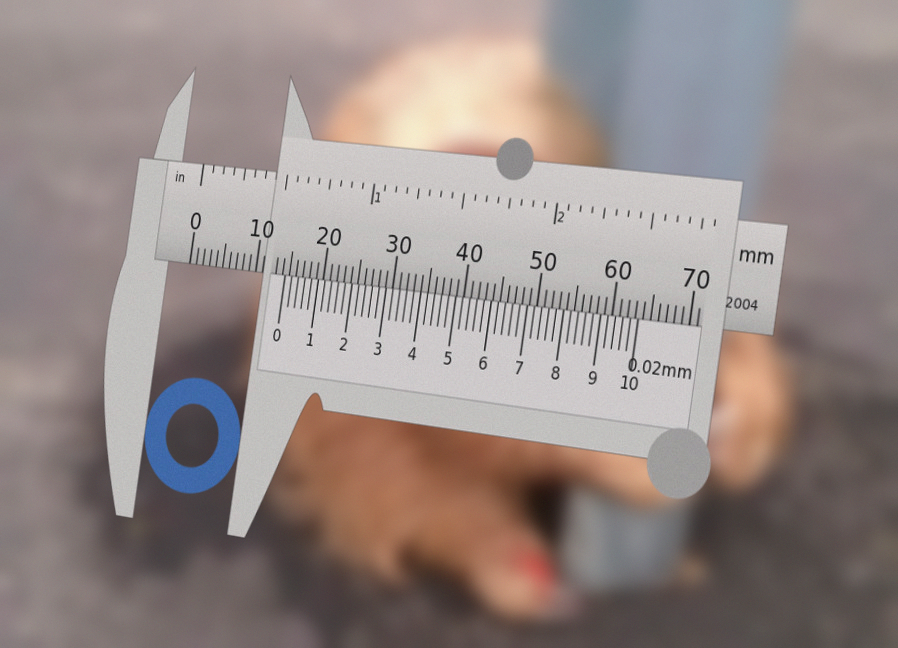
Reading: 14.4 mm
